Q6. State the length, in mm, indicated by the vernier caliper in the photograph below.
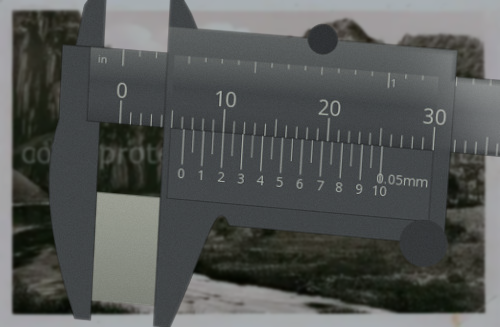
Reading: 6.2 mm
